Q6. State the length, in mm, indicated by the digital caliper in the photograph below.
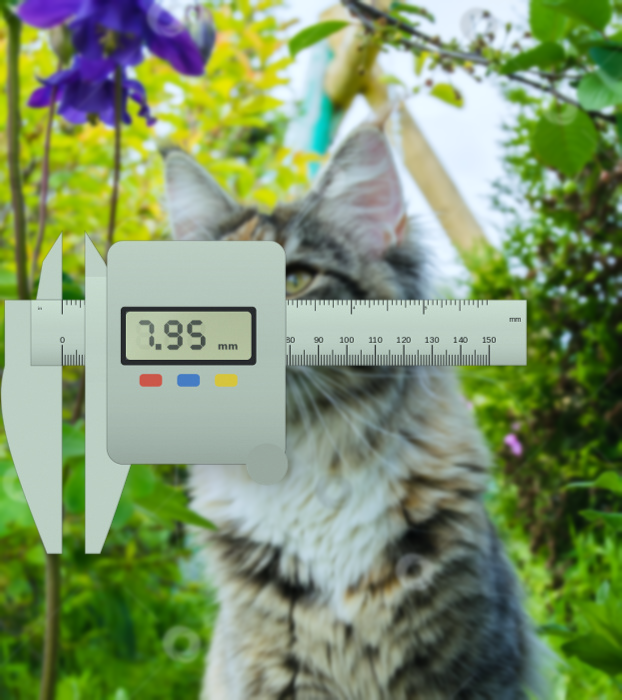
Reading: 7.95 mm
